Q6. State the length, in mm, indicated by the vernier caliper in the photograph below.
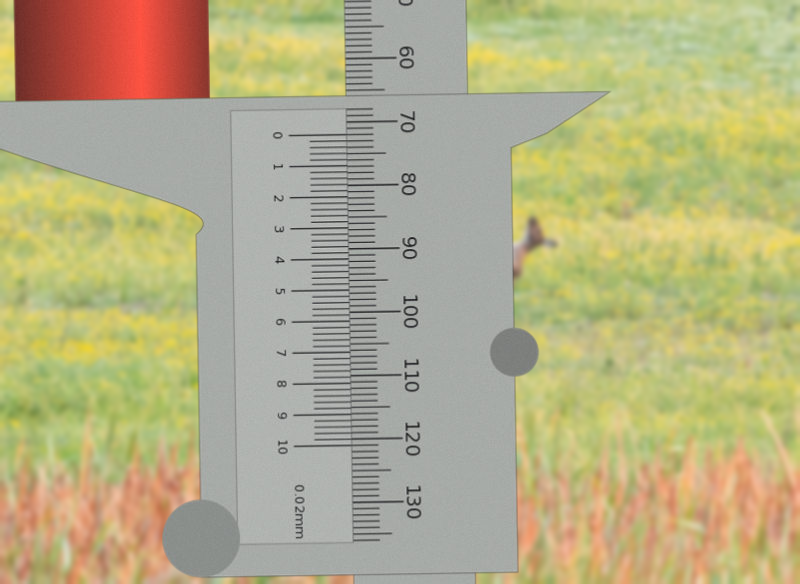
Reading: 72.0 mm
